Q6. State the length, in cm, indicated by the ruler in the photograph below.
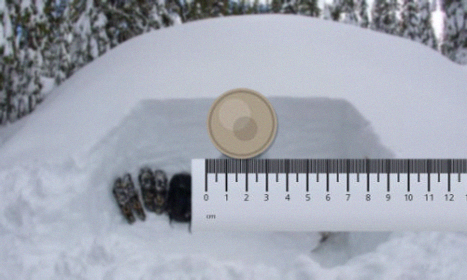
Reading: 3.5 cm
